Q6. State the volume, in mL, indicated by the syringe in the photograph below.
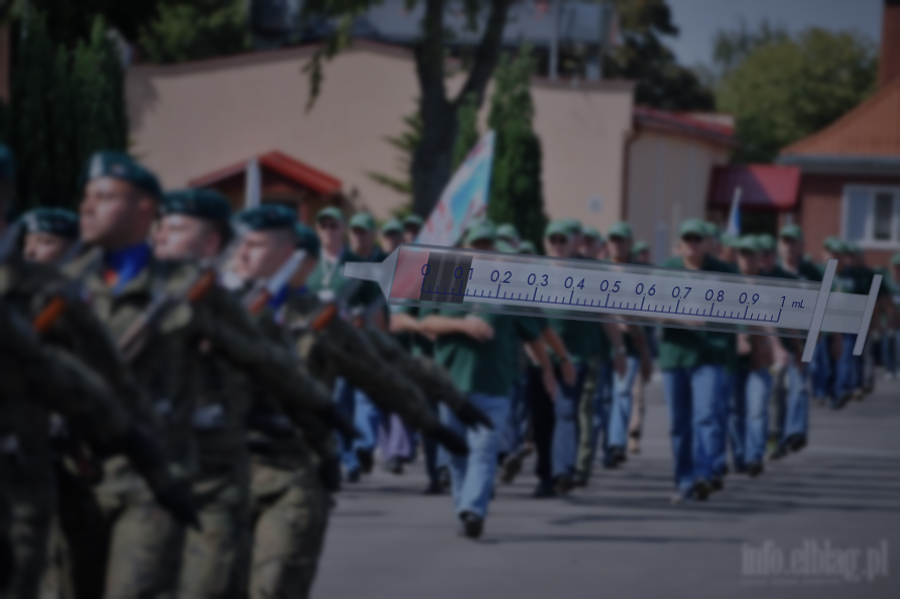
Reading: 0 mL
